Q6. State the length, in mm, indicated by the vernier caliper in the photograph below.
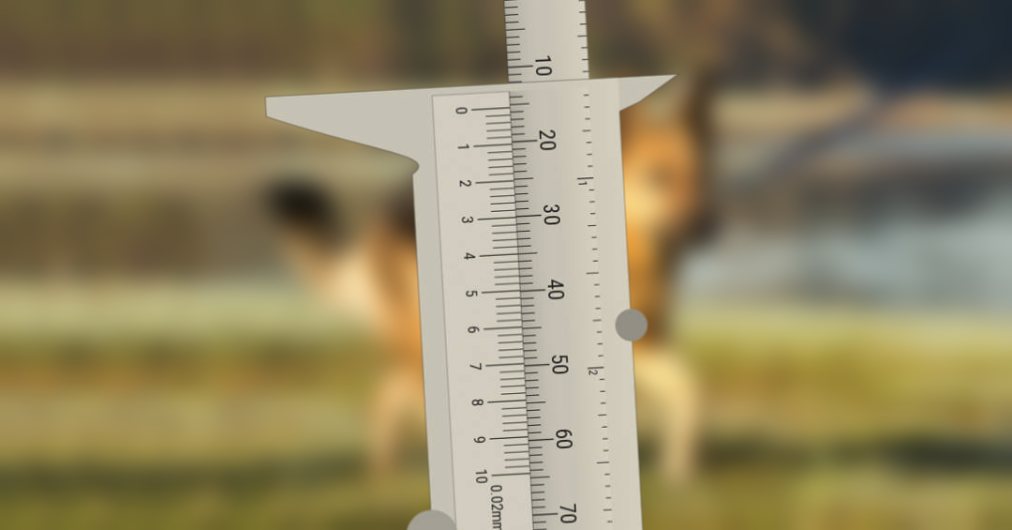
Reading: 15.4 mm
